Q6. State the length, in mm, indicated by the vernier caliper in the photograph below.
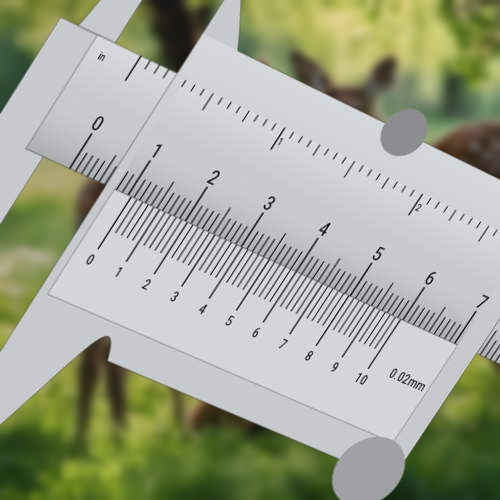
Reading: 10.6 mm
